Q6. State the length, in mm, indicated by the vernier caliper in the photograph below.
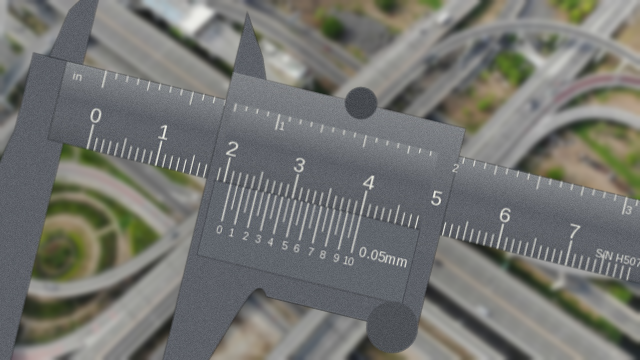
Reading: 21.0 mm
